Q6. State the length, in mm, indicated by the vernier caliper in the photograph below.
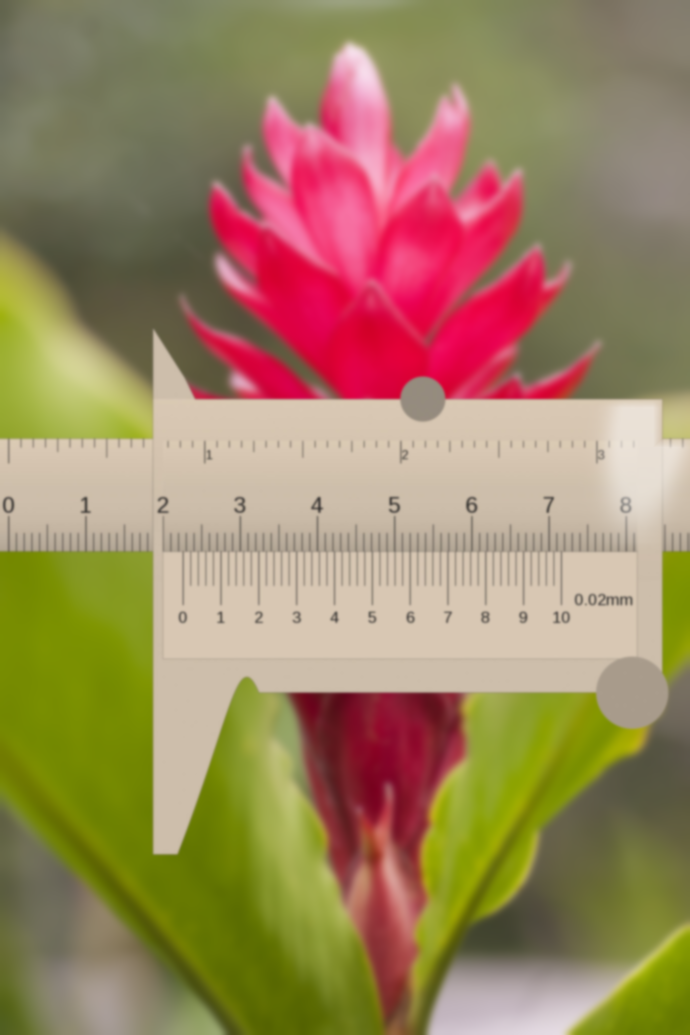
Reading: 22.6 mm
